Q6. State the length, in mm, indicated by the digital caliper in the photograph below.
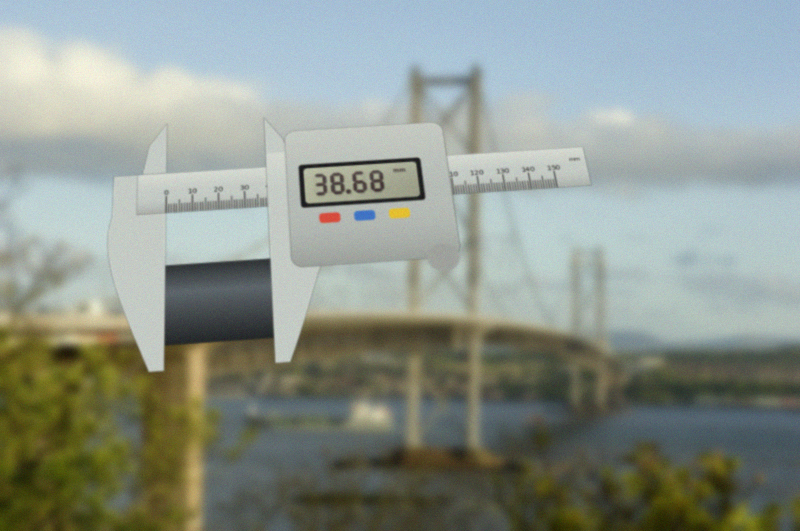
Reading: 38.68 mm
